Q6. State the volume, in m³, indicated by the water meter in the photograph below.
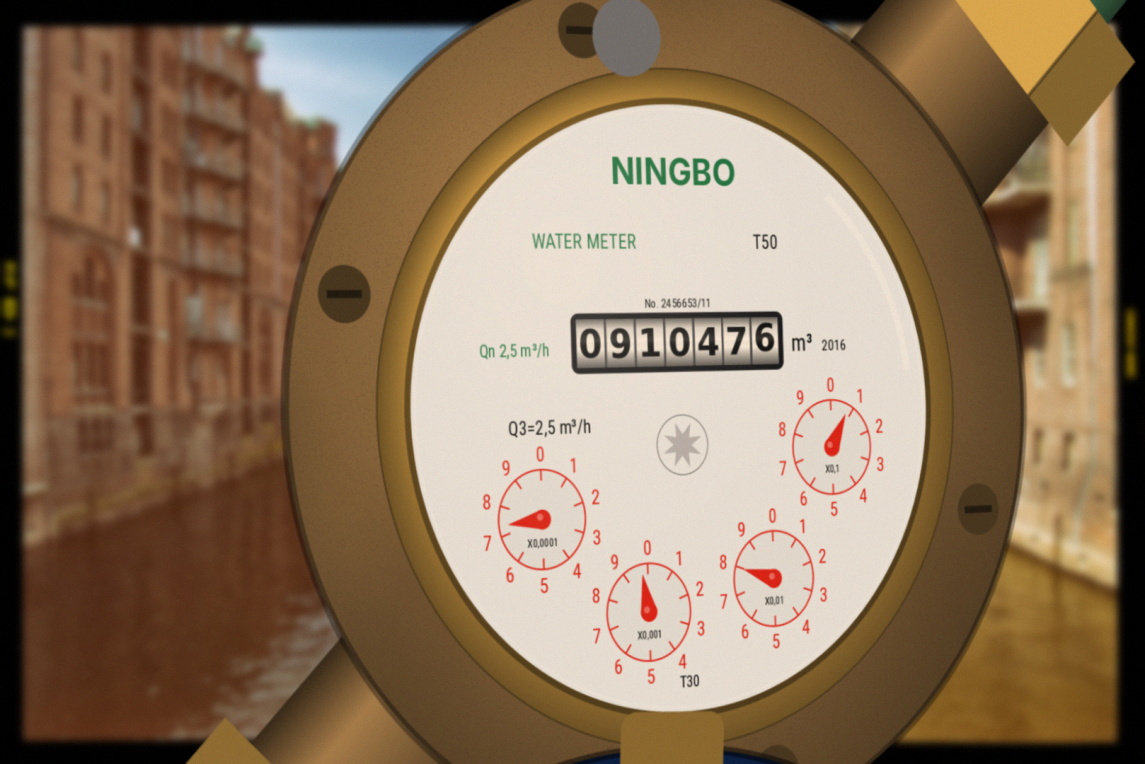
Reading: 910476.0797 m³
